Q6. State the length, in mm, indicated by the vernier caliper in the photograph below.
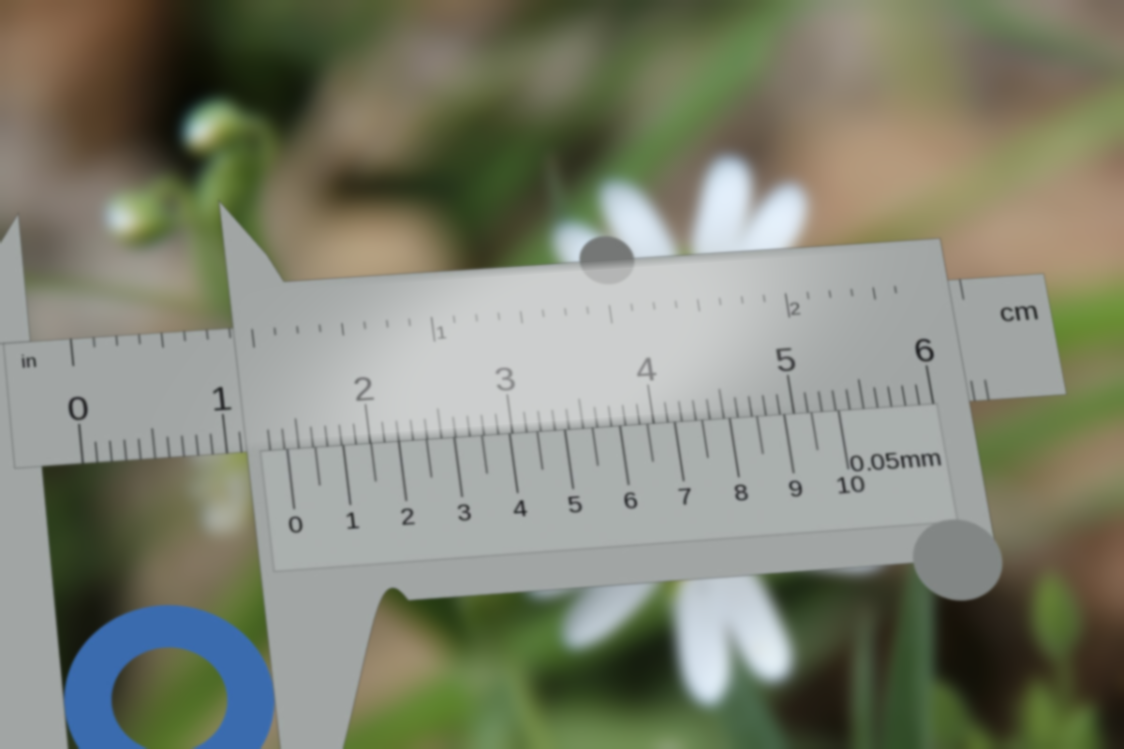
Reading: 14.2 mm
